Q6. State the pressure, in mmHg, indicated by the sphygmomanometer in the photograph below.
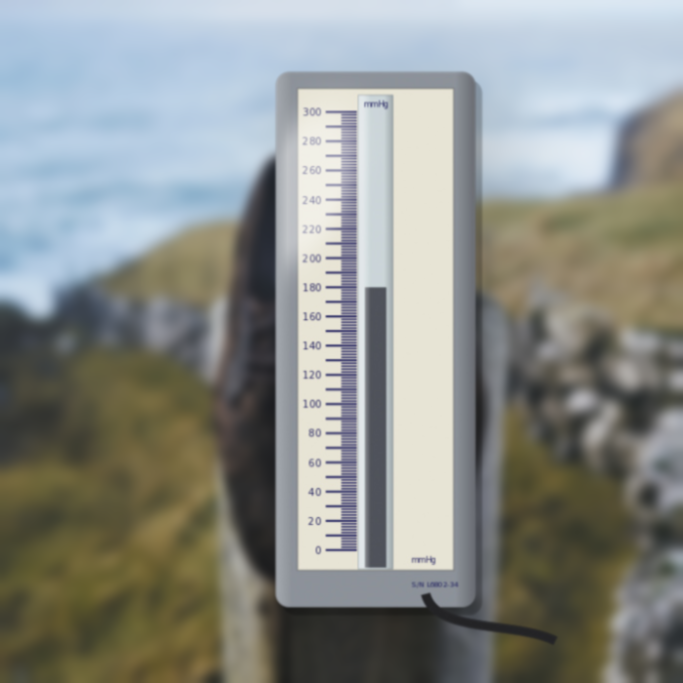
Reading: 180 mmHg
